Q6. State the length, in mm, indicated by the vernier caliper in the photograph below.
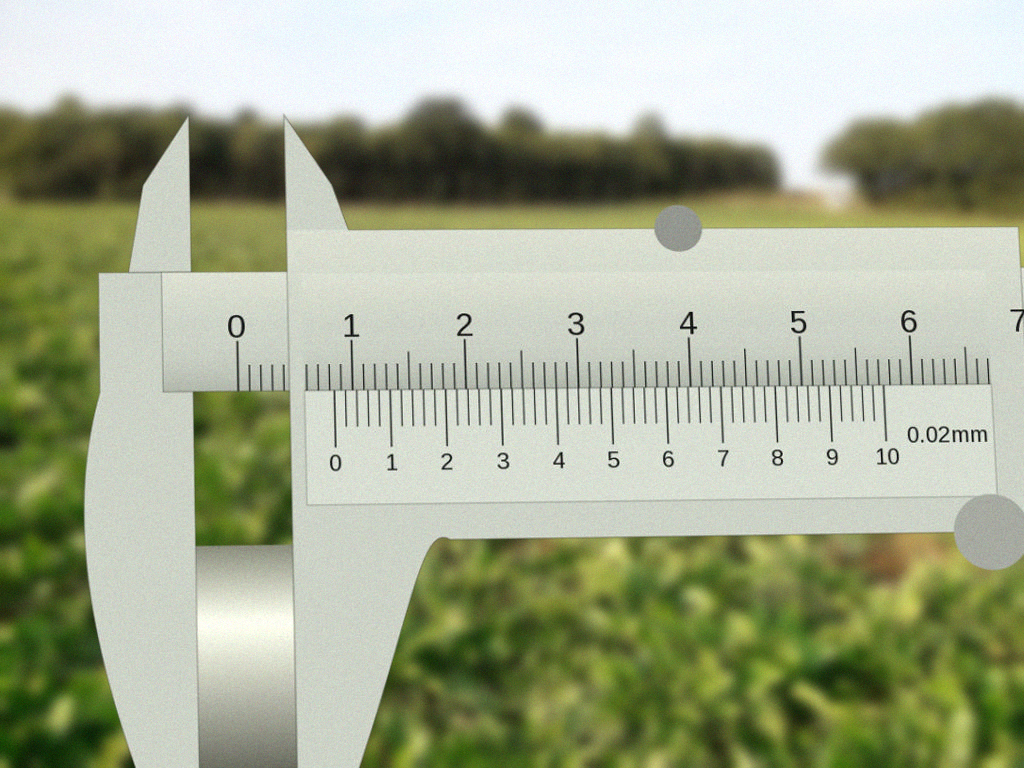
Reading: 8.4 mm
